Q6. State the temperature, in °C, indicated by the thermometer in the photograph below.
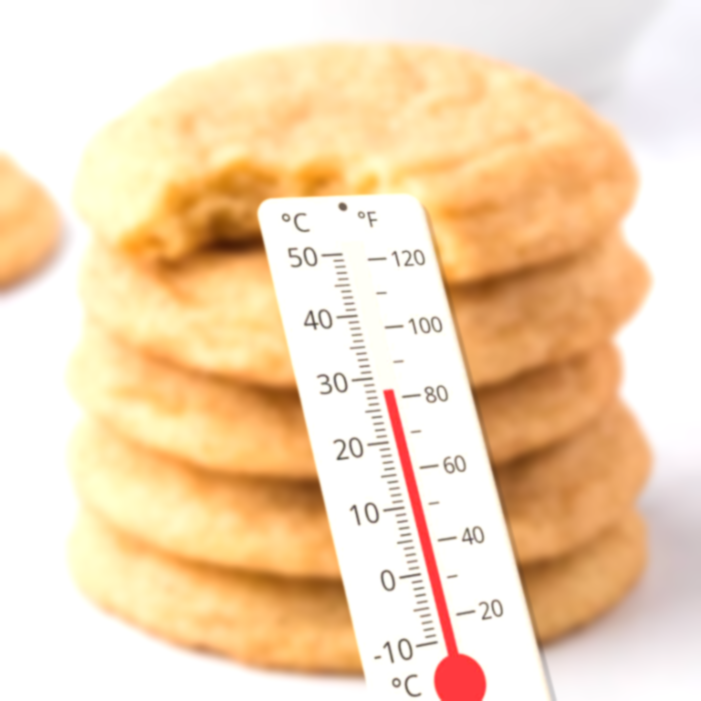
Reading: 28 °C
